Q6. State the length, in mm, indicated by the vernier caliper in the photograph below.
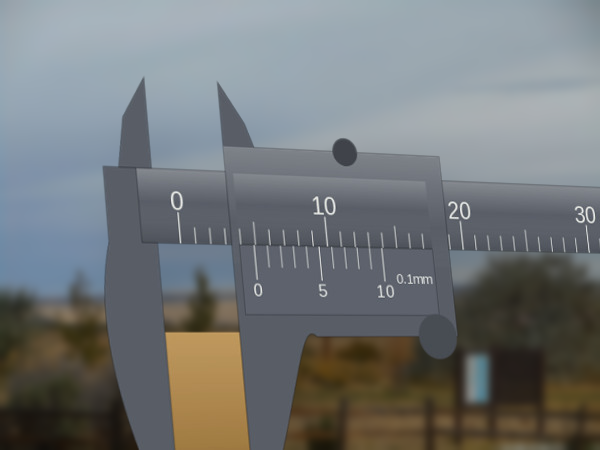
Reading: 4.9 mm
